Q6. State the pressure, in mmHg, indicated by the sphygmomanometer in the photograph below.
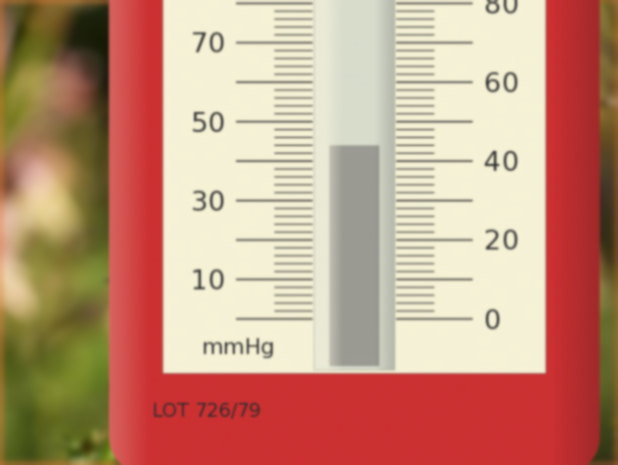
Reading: 44 mmHg
